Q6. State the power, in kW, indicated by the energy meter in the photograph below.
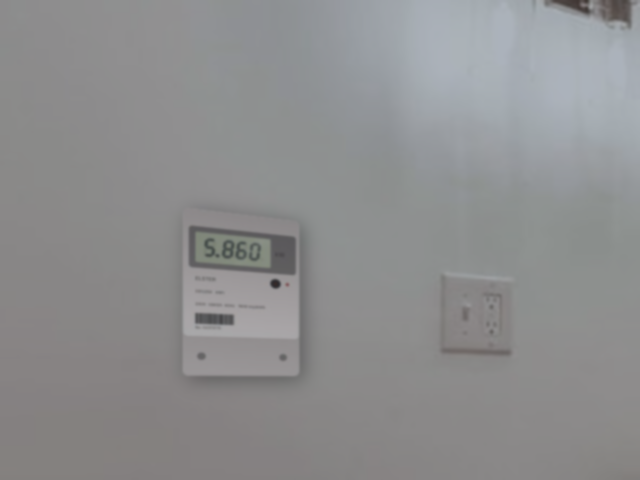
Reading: 5.860 kW
